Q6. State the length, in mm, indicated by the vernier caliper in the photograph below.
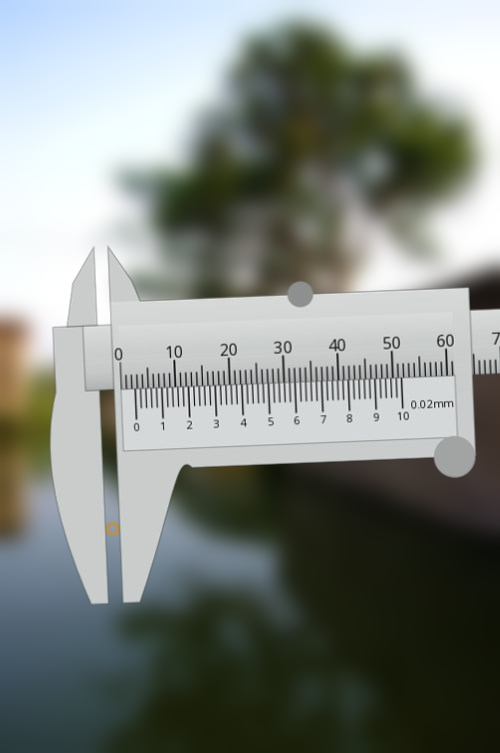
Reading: 2.6 mm
